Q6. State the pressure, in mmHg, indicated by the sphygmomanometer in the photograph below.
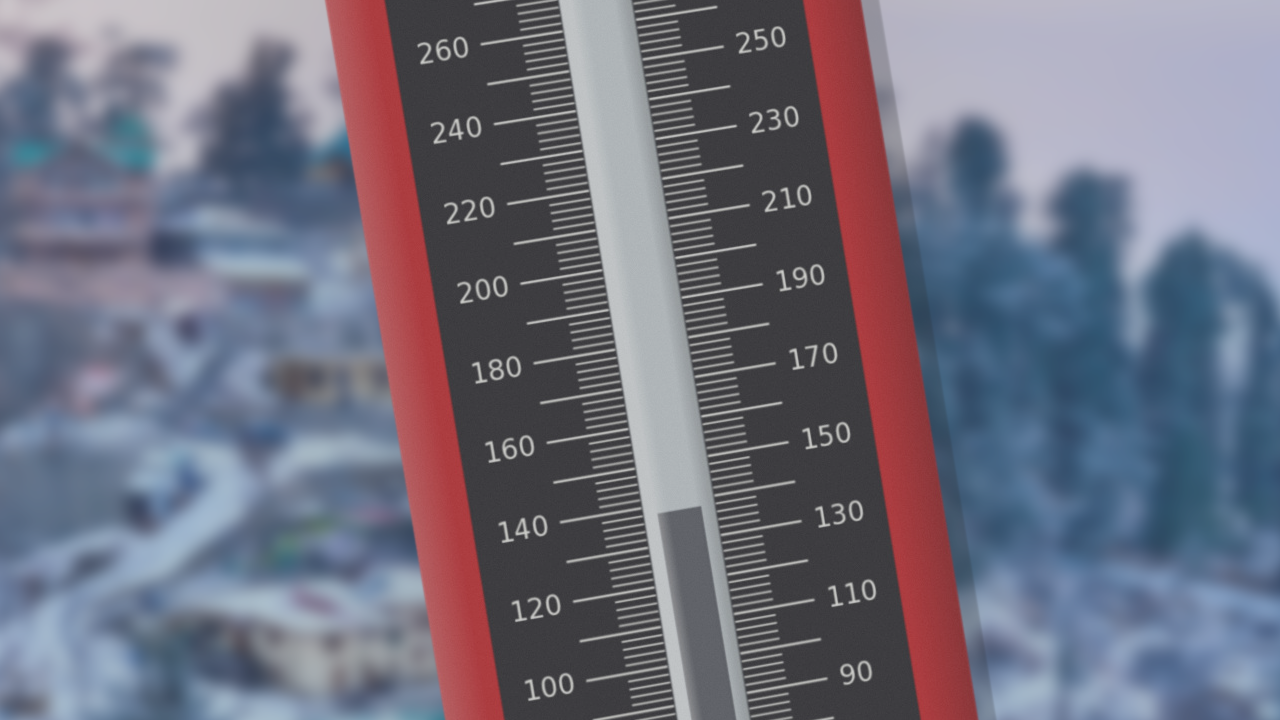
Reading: 138 mmHg
